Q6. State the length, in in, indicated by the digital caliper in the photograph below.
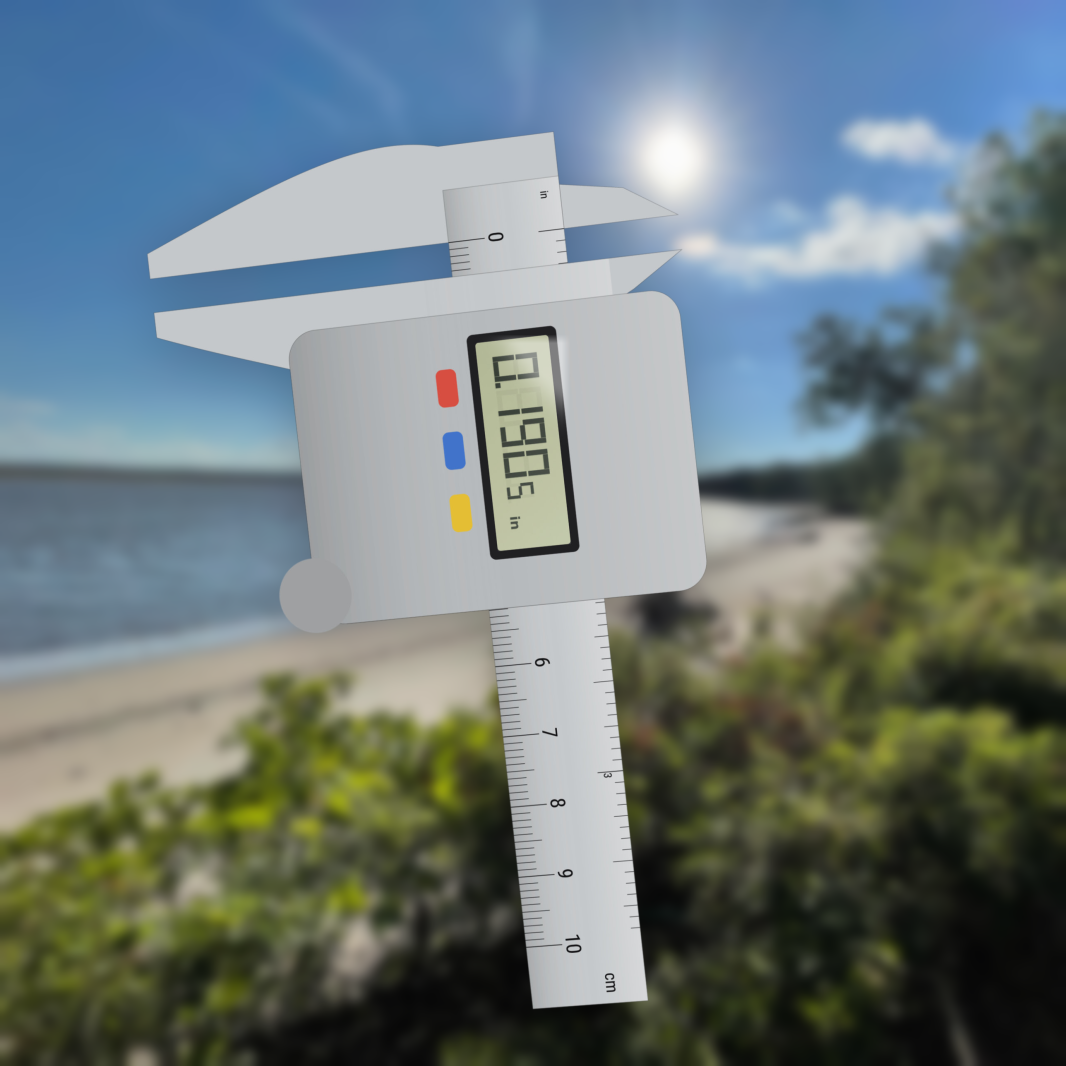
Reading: 0.1905 in
